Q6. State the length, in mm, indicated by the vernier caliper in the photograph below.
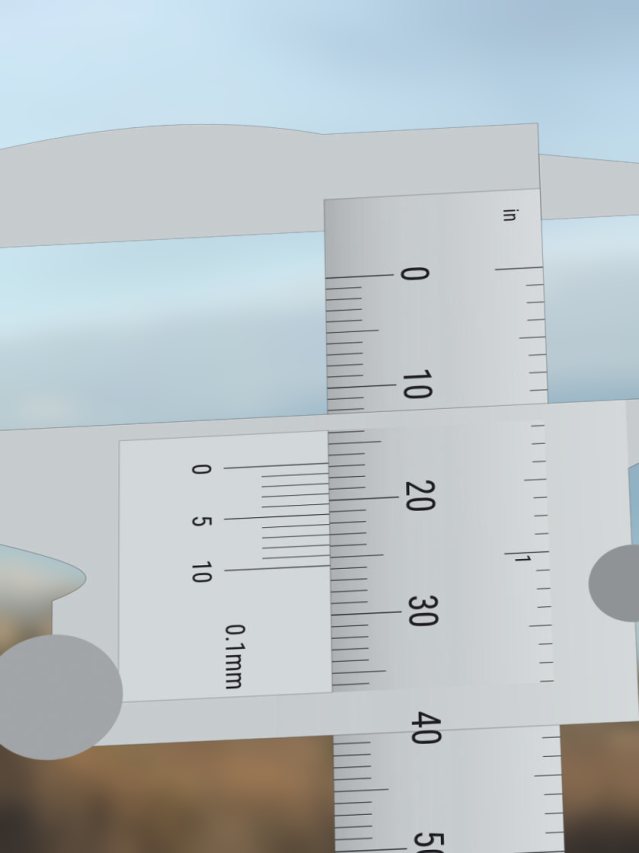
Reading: 16.7 mm
